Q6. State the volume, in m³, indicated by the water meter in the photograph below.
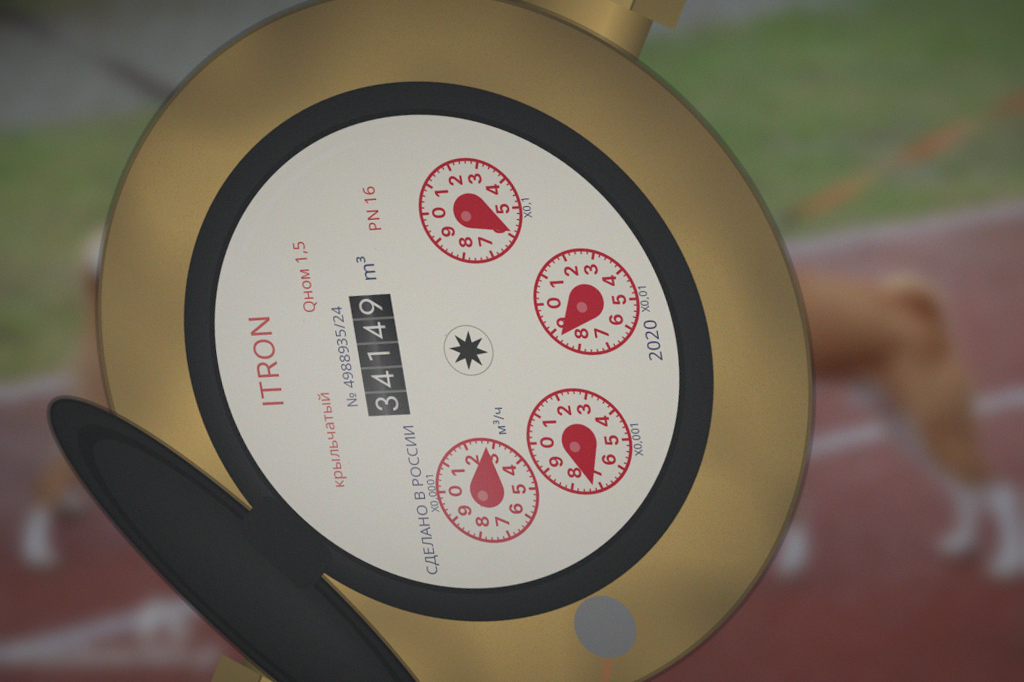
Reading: 34149.5872 m³
